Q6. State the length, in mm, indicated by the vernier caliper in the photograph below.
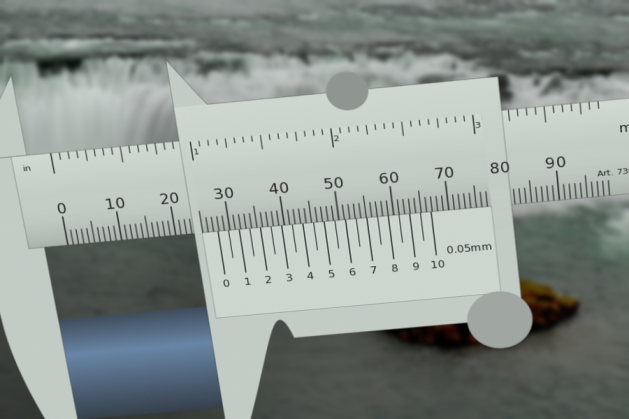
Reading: 27.8 mm
